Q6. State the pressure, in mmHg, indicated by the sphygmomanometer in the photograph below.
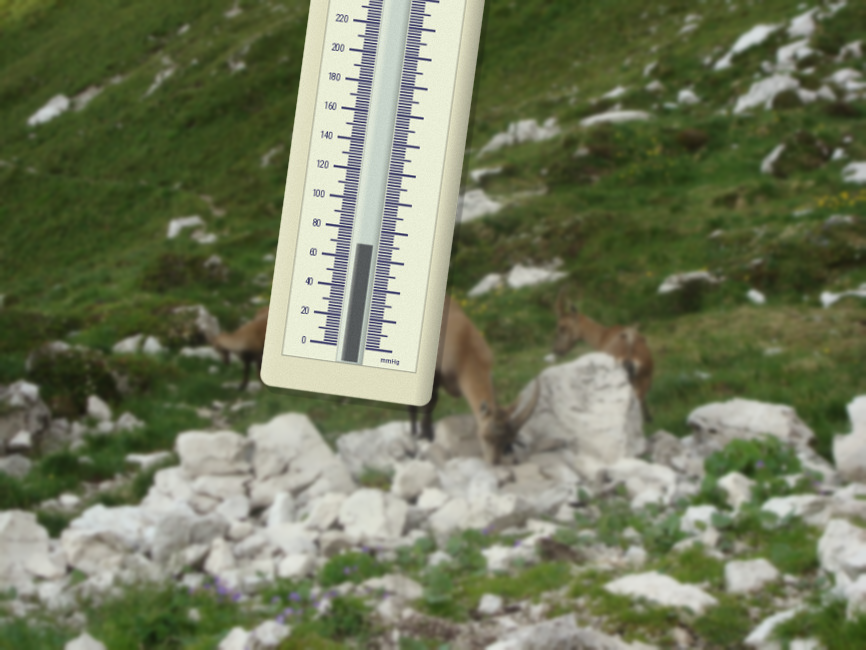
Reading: 70 mmHg
